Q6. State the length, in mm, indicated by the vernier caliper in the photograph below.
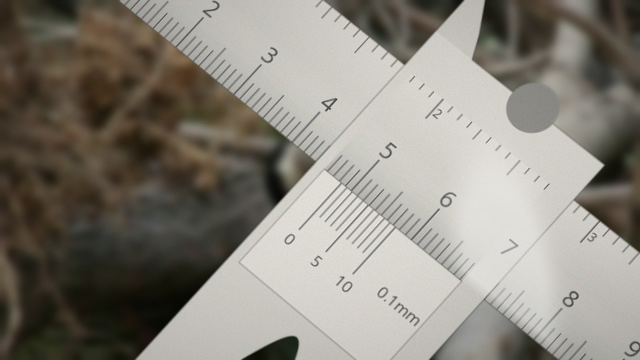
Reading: 48.4 mm
